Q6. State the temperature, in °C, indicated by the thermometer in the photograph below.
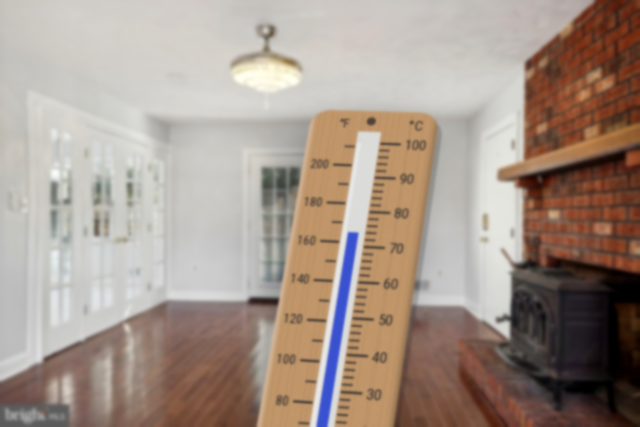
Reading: 74 °C
